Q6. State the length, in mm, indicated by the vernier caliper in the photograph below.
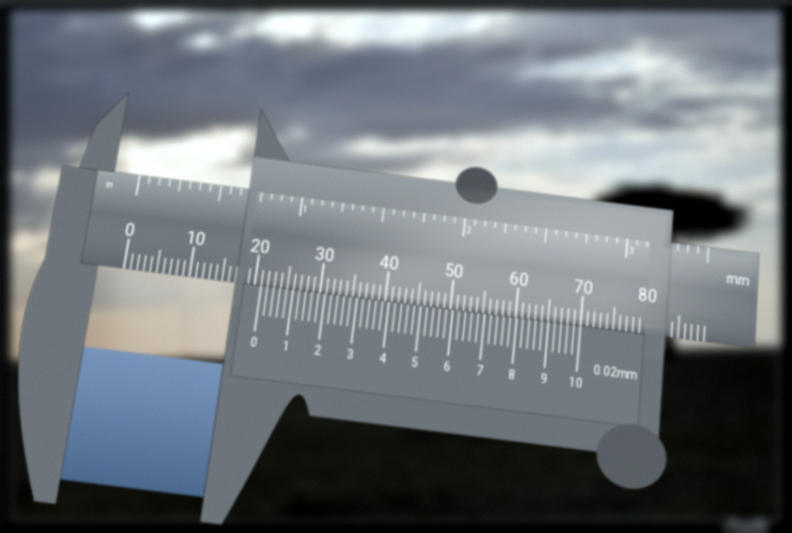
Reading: 21.0 mm
